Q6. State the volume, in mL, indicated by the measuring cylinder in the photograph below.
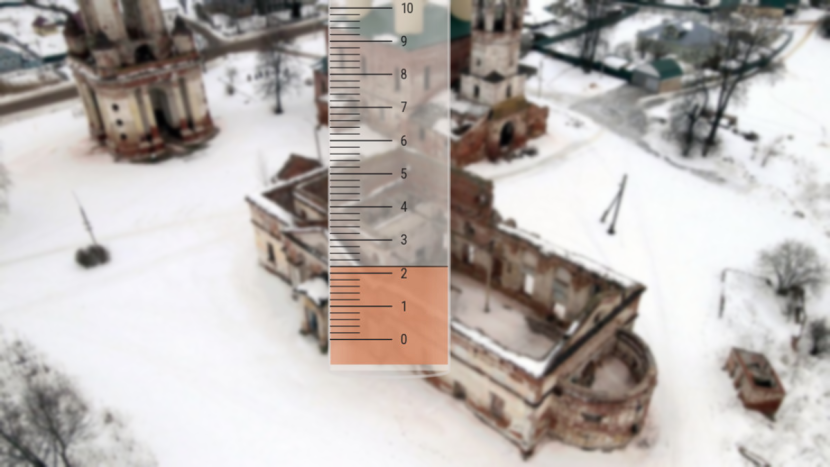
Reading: 2.2 mL
